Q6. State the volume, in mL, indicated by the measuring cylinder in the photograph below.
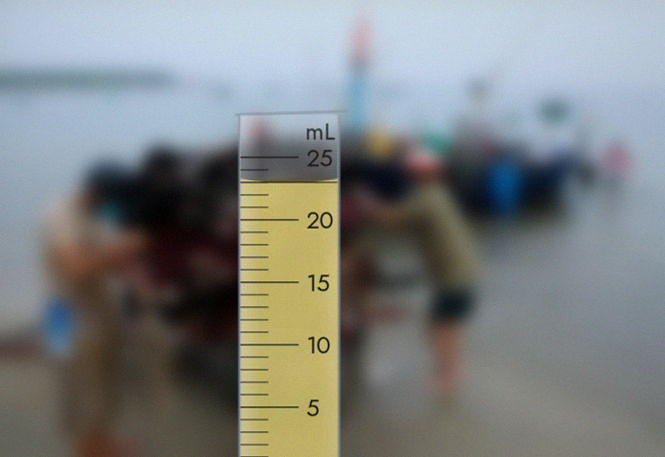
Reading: 23 mL
